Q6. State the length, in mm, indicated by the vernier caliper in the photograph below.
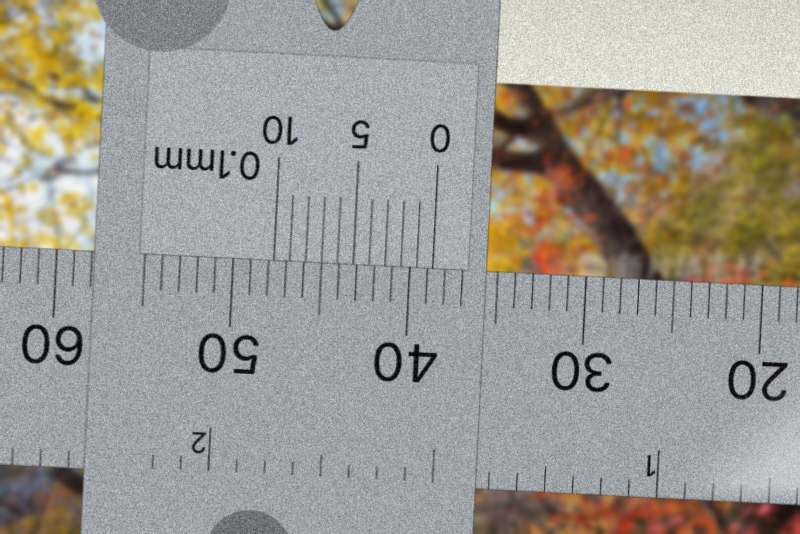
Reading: 38.7 mm
